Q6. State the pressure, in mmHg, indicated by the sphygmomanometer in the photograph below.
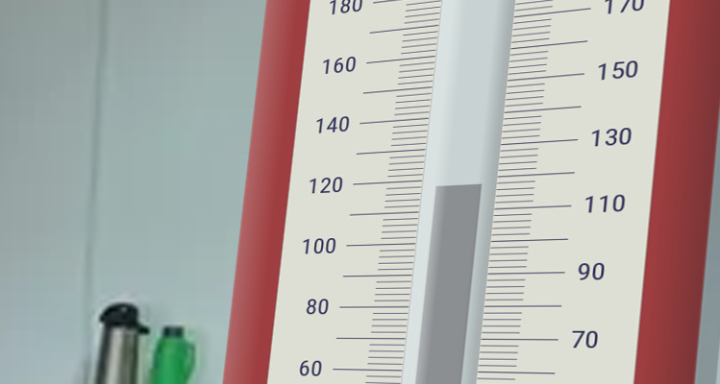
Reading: 118 mmHg
